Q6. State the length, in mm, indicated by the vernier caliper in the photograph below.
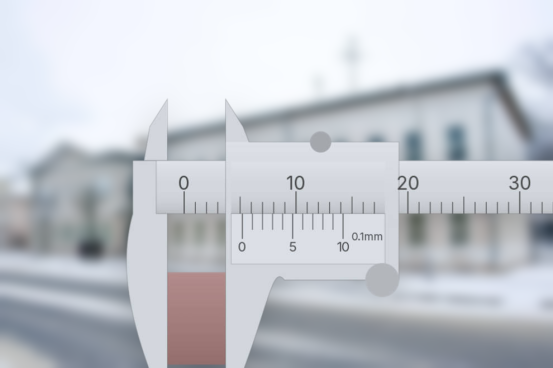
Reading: 5.2 mm
